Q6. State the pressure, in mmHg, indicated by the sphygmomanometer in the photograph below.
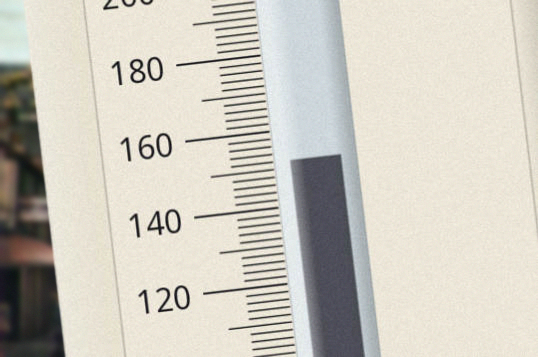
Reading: 152 mmHg
